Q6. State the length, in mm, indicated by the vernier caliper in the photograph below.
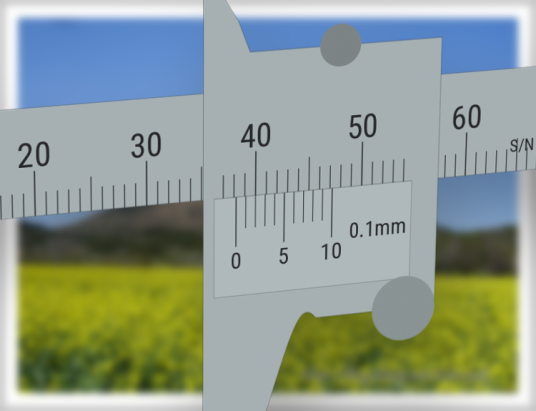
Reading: 38.2 mm
